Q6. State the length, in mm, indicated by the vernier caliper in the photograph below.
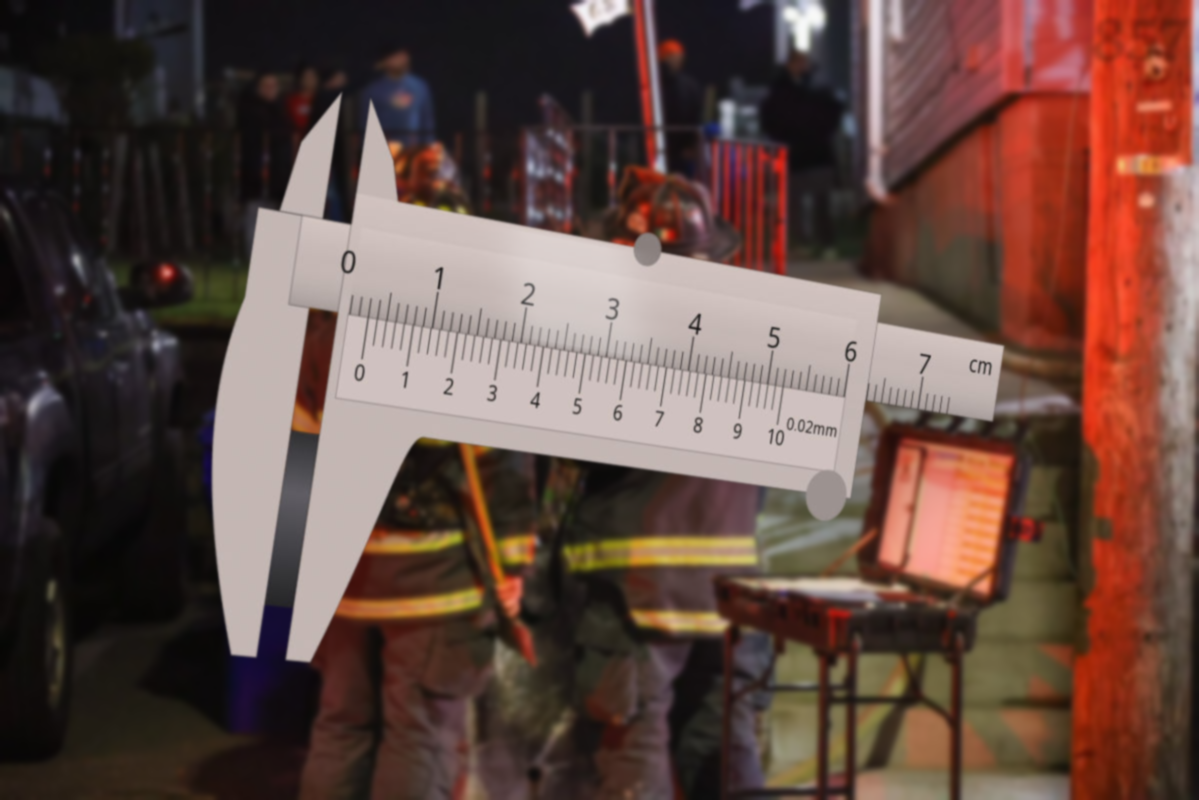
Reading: 3.0 mm
